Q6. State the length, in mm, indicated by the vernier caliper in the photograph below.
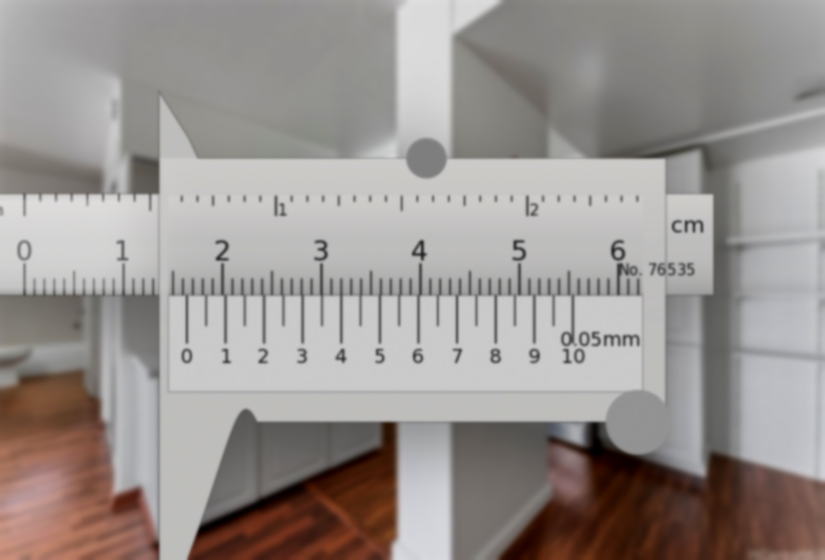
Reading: 16.4 mm
